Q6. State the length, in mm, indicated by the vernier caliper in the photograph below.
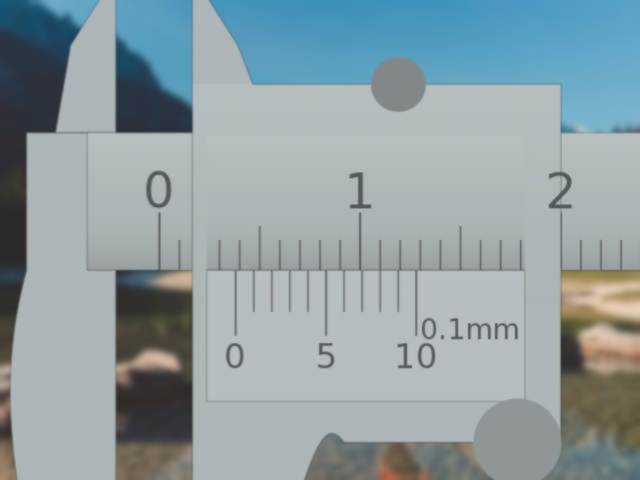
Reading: 3.8 mm
